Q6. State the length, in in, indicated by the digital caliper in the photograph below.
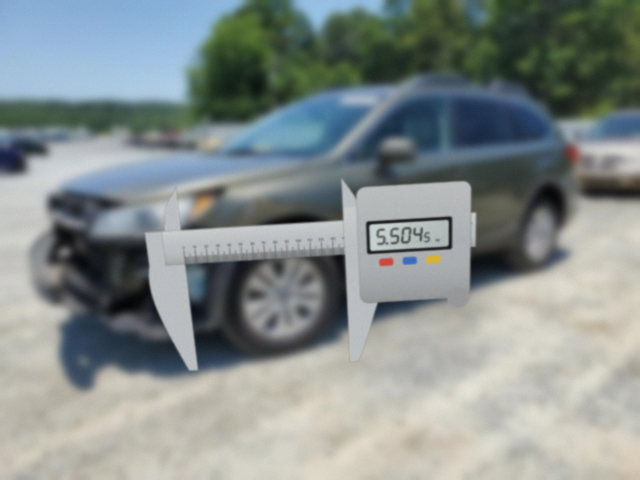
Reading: 5.5045 in
